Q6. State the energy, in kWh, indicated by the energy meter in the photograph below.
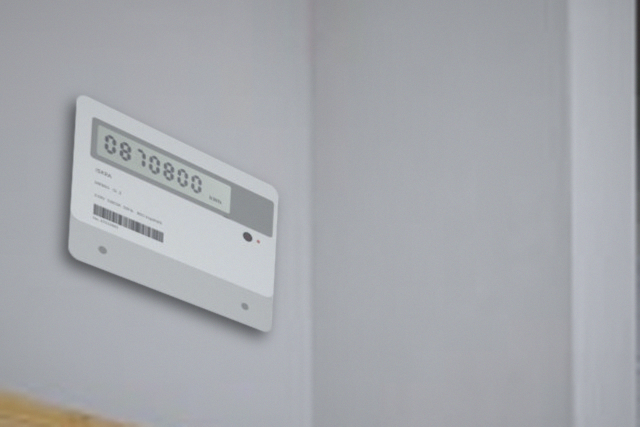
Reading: 870800 kWh
